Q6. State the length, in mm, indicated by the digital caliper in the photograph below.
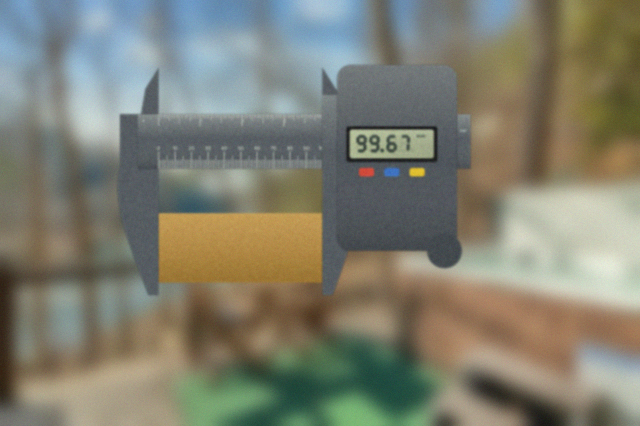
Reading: 99.67 mm
